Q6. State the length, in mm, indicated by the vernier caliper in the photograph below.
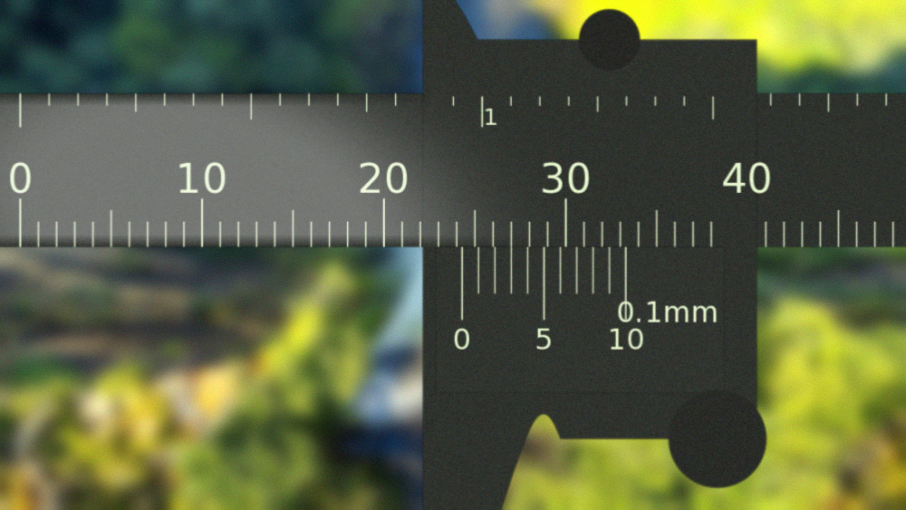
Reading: 24.3 mm
